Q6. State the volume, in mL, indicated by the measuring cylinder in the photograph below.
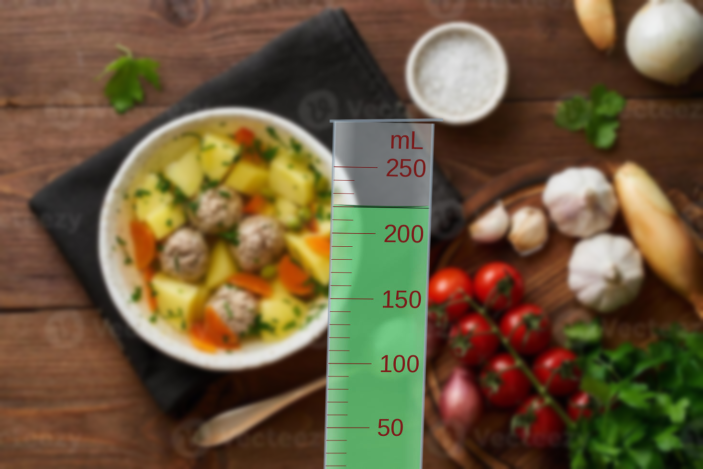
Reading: 220 mL
